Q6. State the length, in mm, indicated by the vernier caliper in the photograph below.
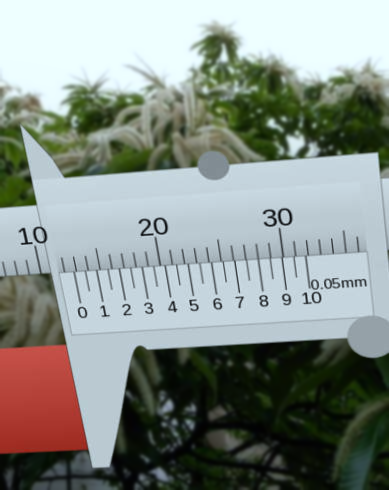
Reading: 12.8 mm
